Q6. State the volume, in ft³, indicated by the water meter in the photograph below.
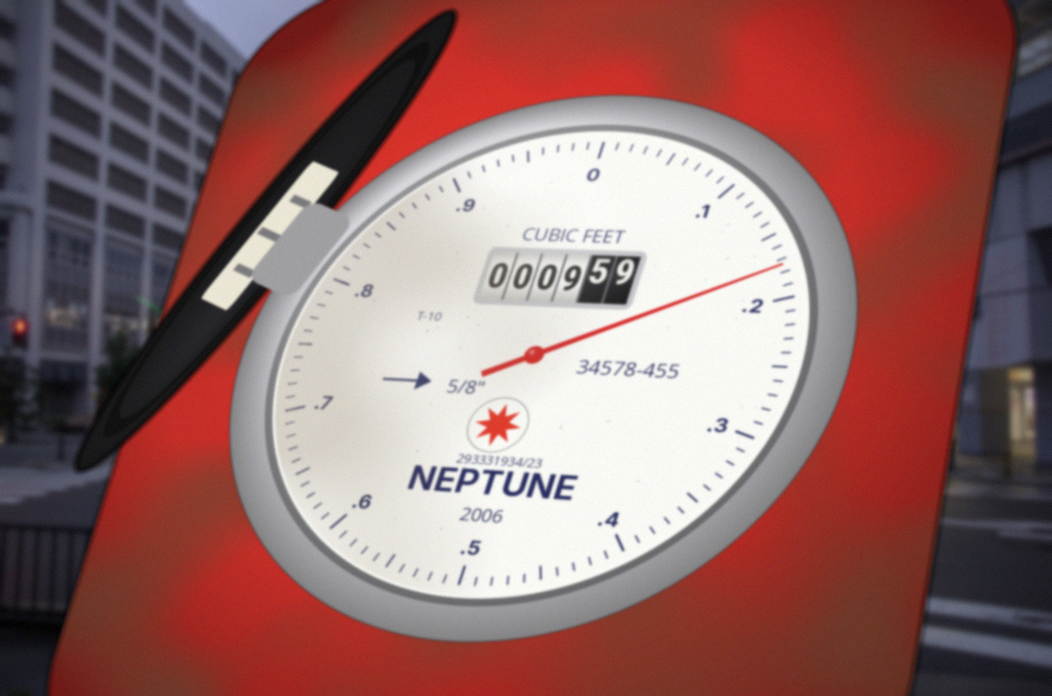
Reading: 959.17 ft³
